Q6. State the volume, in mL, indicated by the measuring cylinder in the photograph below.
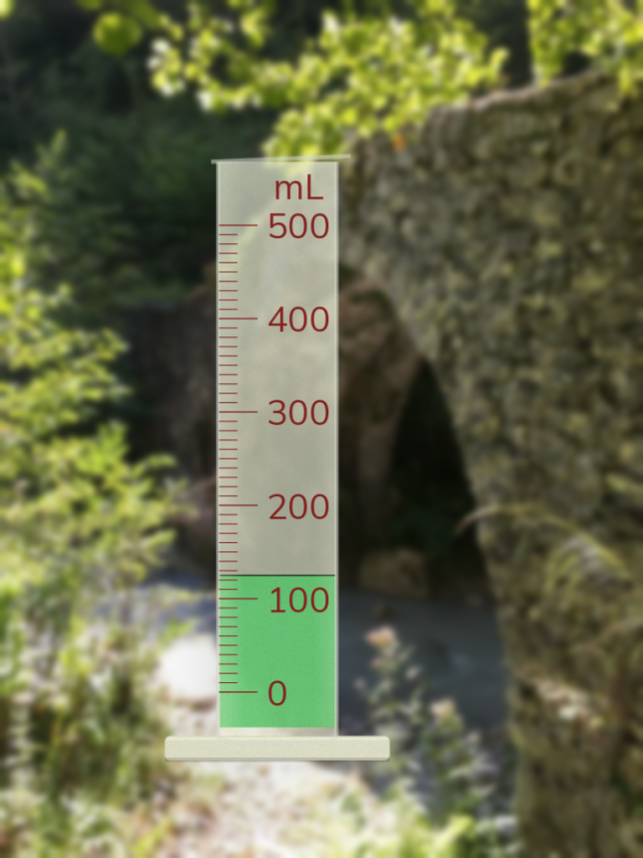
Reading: 125 mL
